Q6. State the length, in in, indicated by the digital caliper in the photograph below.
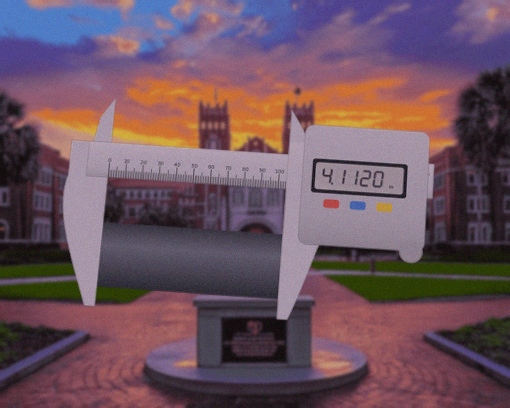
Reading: 4.1120 in
